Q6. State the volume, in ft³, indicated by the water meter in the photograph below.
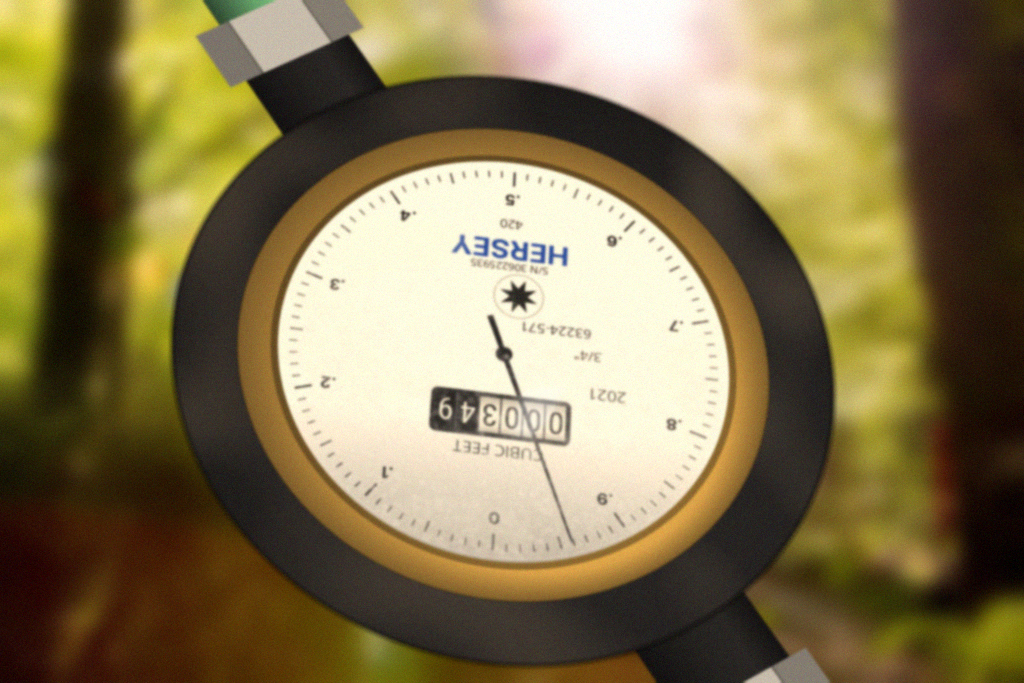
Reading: 348.94 ft³
